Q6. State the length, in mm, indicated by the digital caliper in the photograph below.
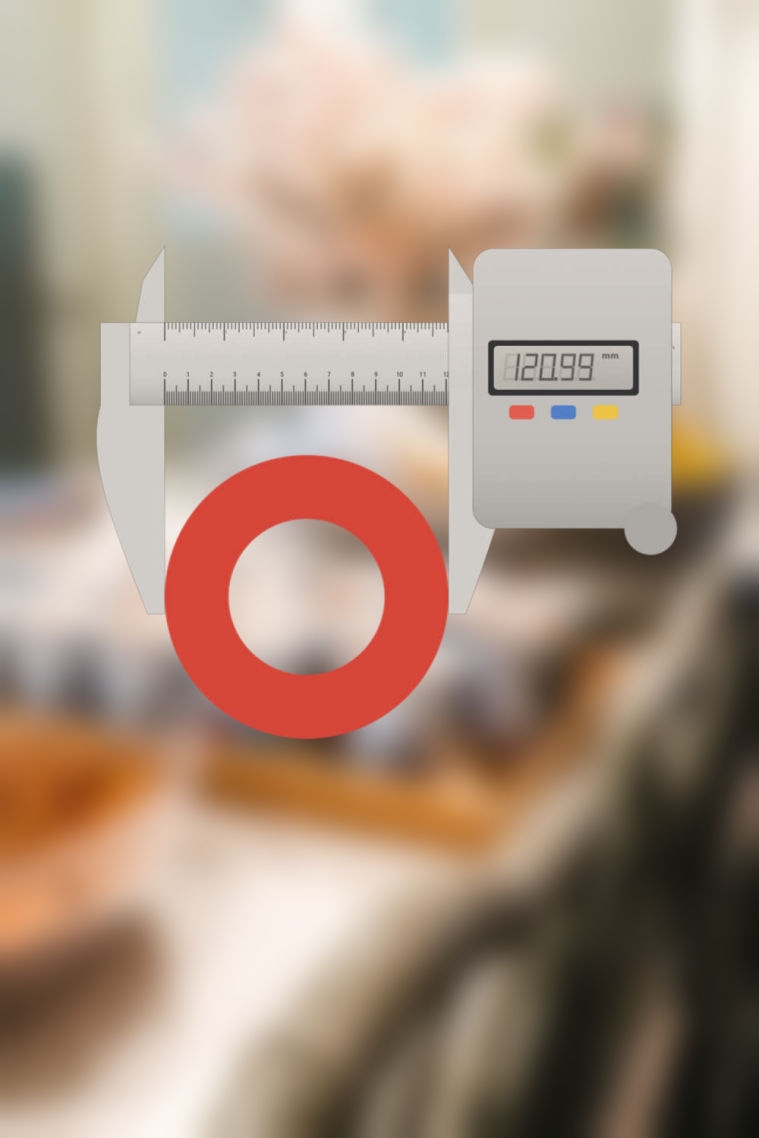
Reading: 120.99 mm
